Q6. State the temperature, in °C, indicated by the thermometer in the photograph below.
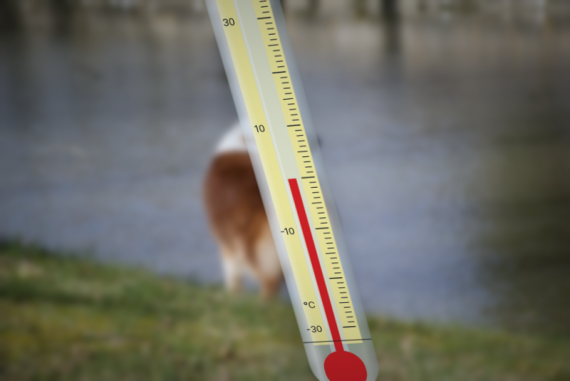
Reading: 0 °C
